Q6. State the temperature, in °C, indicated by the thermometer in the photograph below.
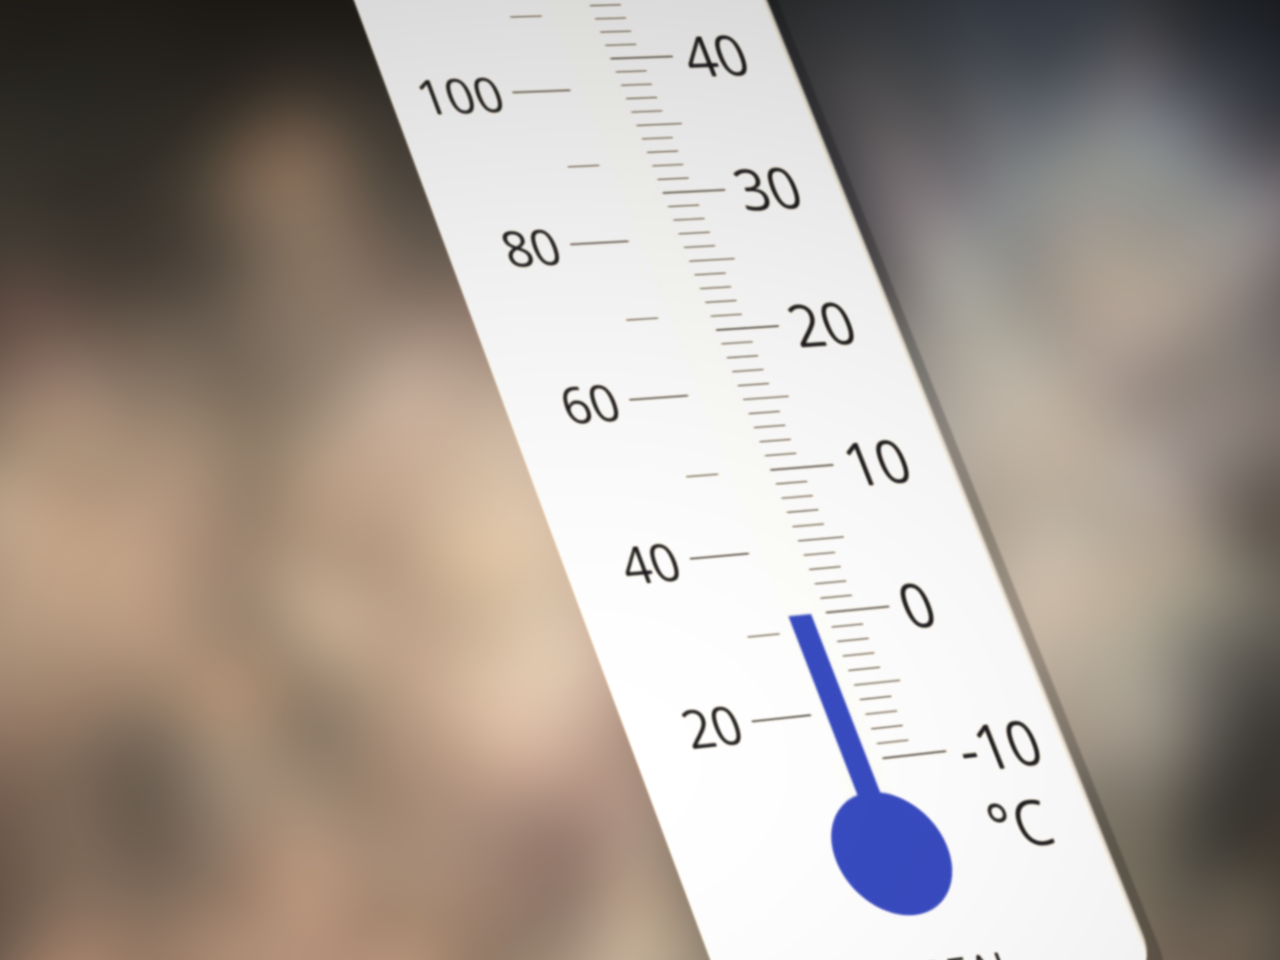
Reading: 0 °C
